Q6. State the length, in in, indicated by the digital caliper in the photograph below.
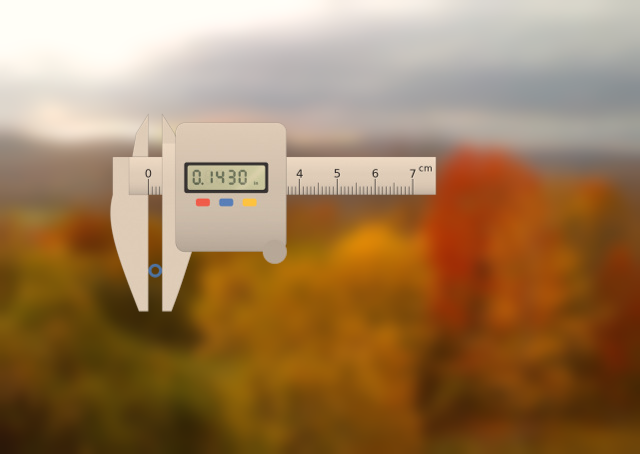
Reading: 0.1430 in
